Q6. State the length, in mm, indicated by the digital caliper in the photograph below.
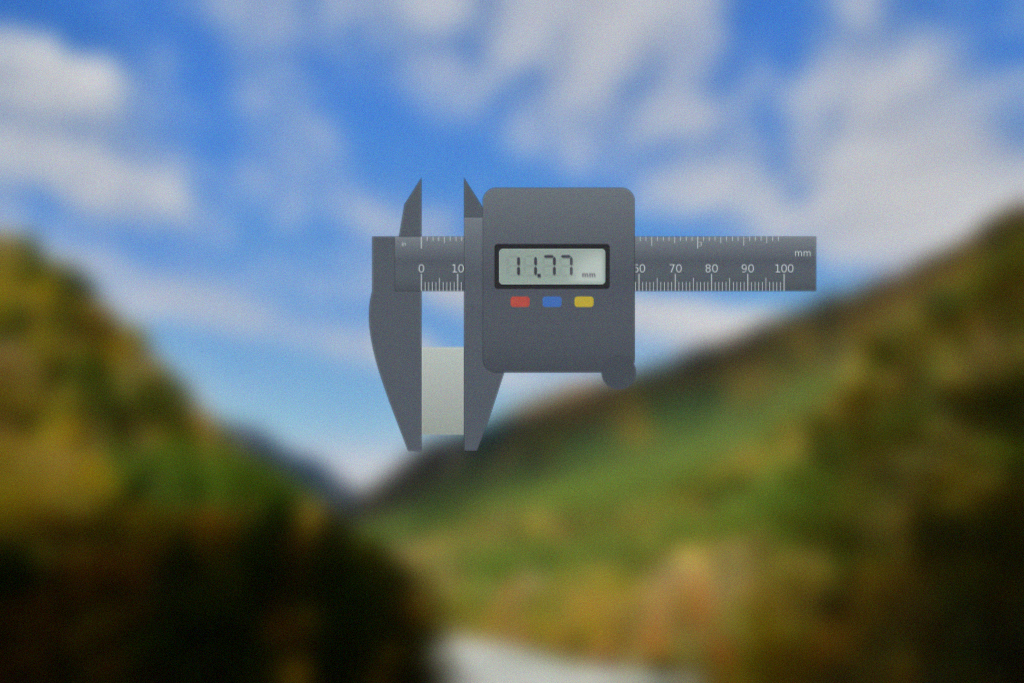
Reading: 11.77 mm
